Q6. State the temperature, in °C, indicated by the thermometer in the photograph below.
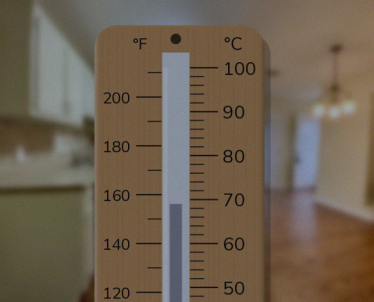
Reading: 69 °C
